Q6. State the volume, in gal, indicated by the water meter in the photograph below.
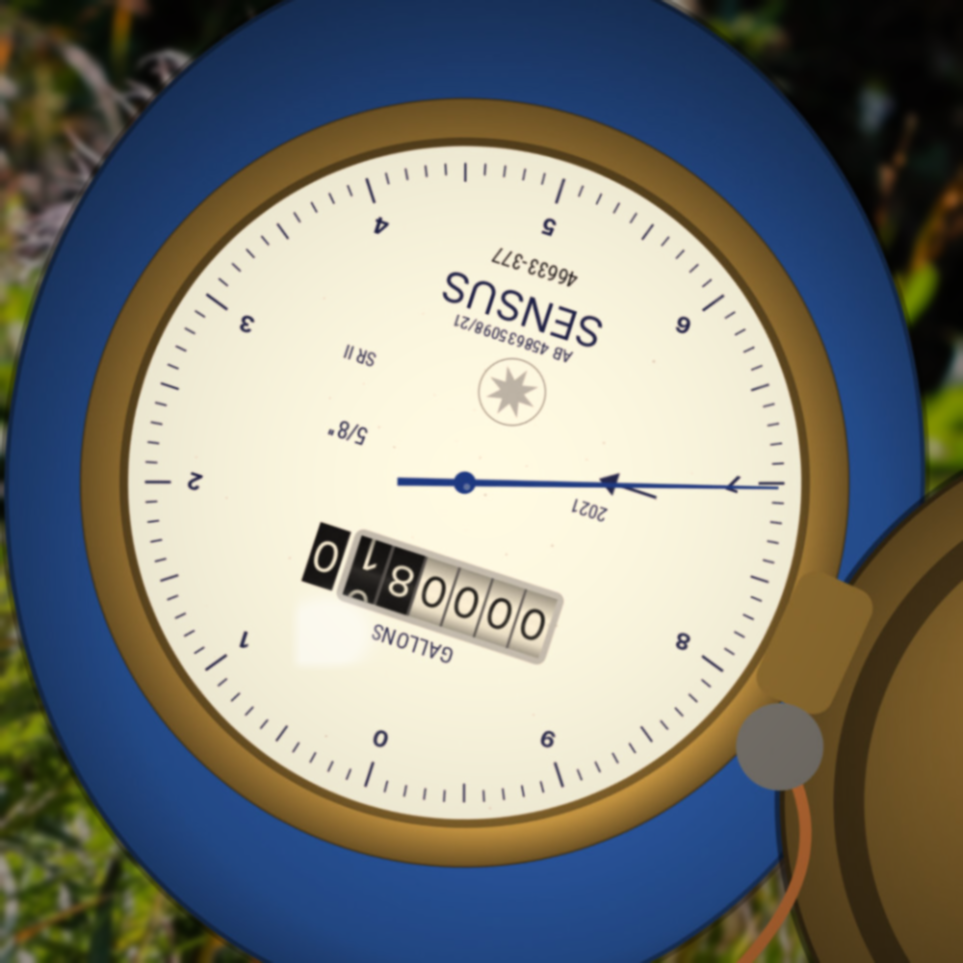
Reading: 807.0 gal
